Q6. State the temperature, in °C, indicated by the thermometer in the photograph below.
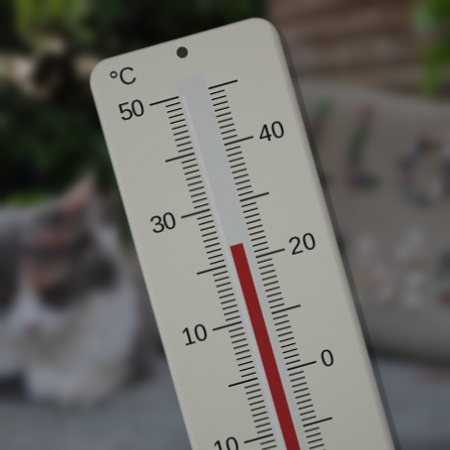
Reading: 23 °C
